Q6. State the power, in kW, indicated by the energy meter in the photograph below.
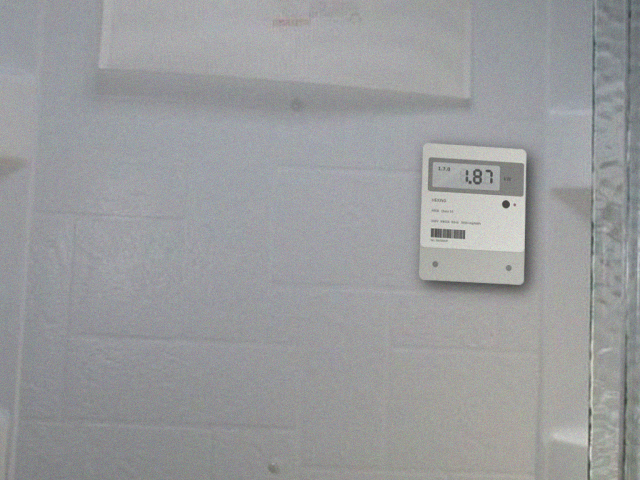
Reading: 1.87 kW
